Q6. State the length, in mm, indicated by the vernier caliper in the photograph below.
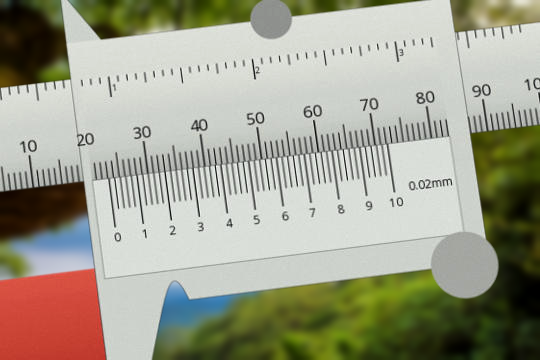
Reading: 23.2 mm
